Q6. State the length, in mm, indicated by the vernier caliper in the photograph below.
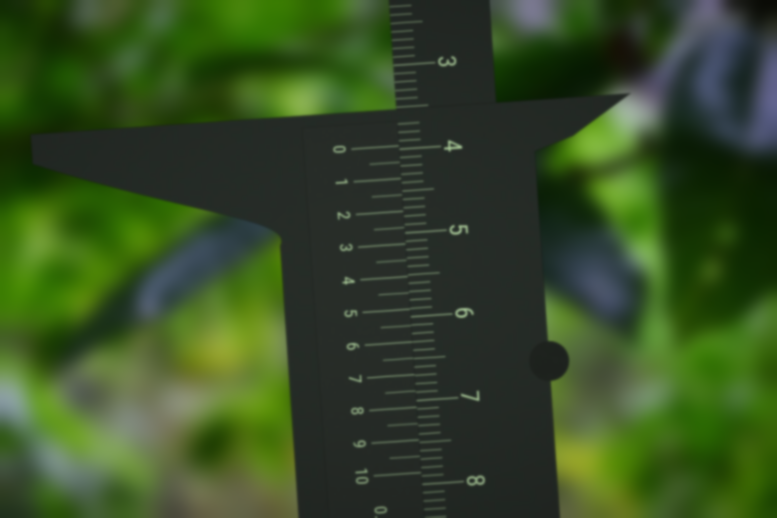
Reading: 39.6 mm
